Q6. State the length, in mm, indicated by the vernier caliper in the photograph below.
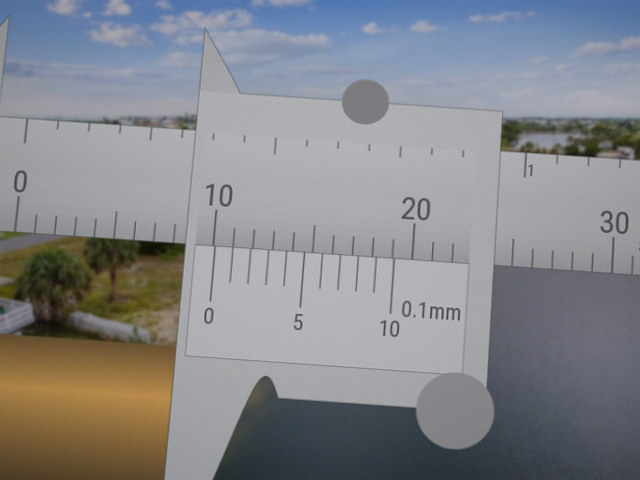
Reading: 10.1 mm
